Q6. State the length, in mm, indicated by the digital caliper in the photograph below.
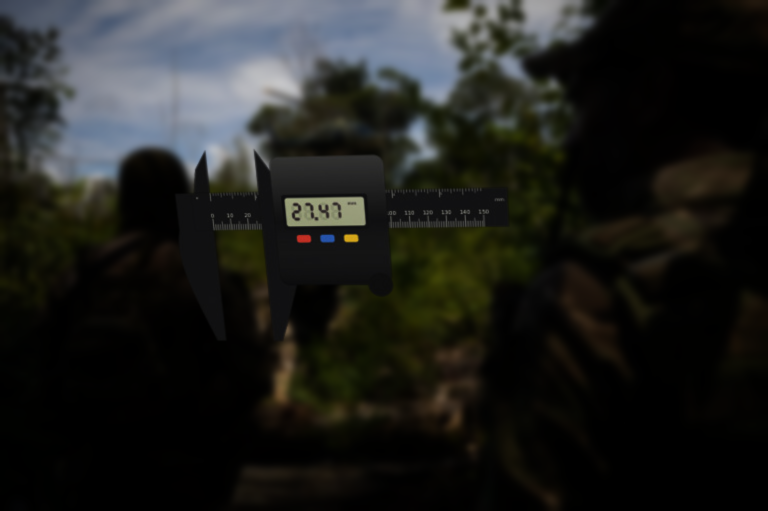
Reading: 27.47 mm
